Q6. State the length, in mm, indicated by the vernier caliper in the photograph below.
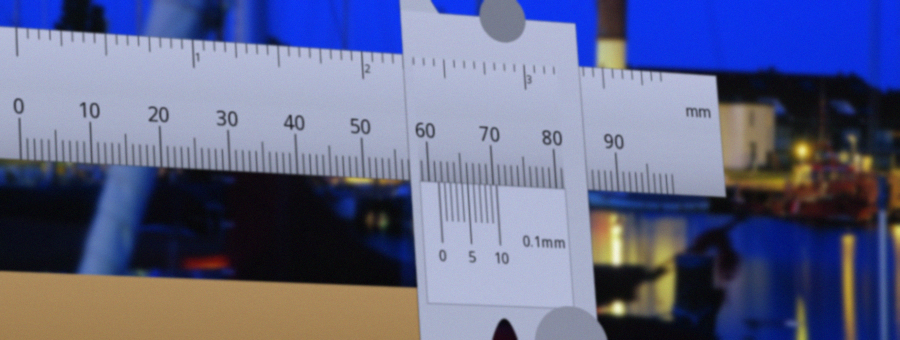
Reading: 61.5 mm
